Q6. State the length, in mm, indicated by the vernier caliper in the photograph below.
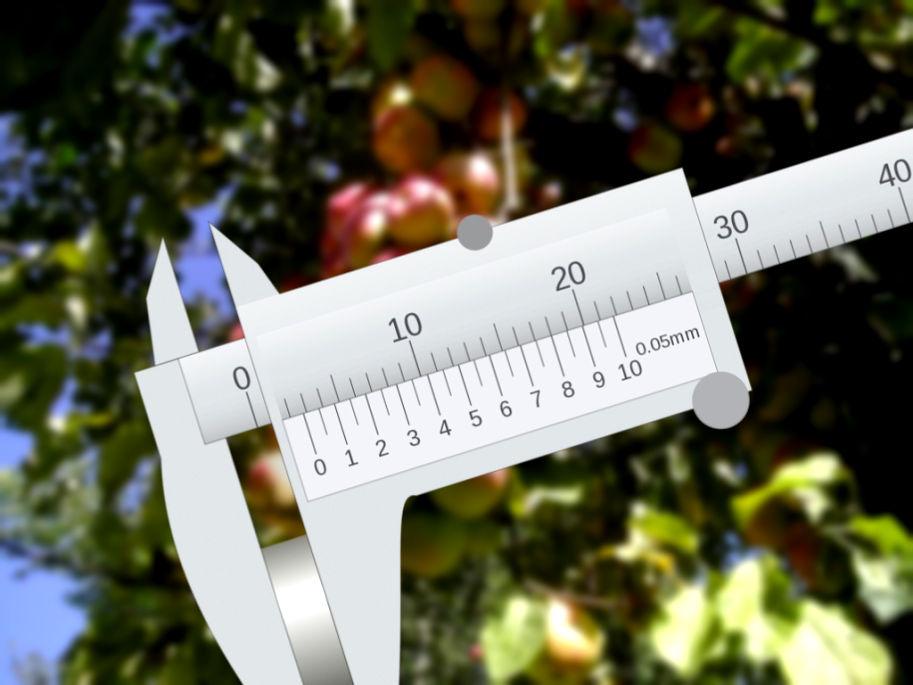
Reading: 2.8 mm
